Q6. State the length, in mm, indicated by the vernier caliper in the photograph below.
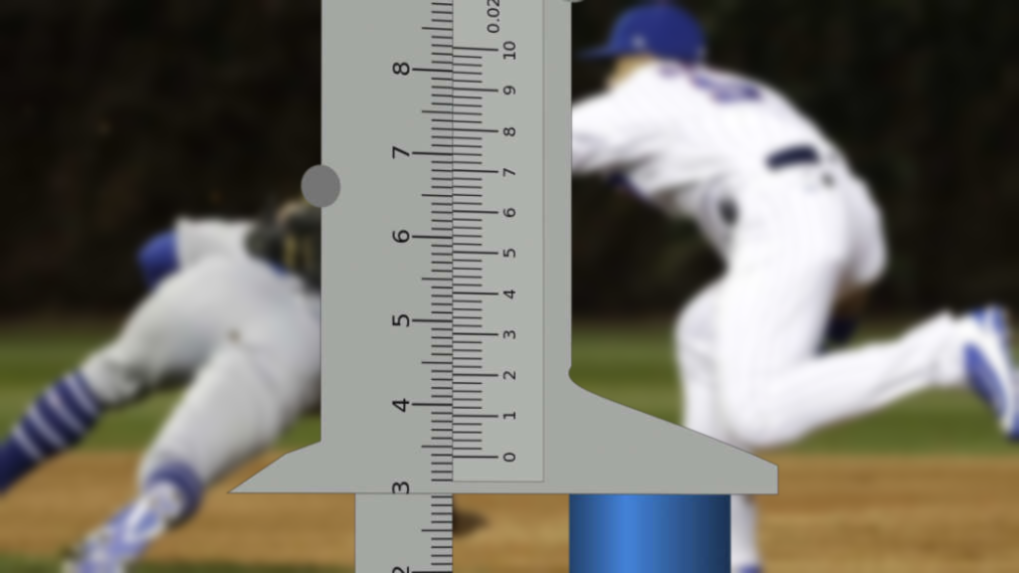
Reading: 33.8 mm
